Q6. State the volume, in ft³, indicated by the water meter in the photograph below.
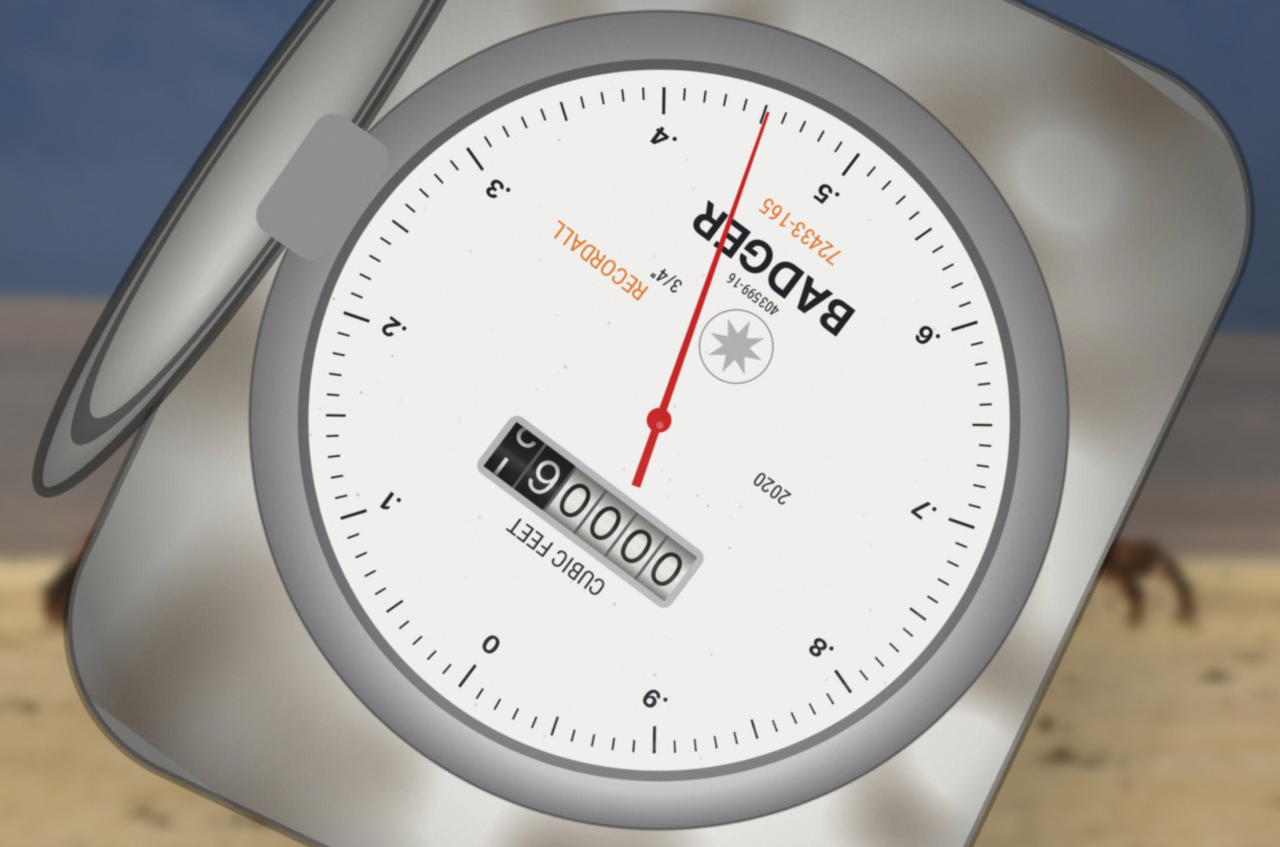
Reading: 61.45 ft³
